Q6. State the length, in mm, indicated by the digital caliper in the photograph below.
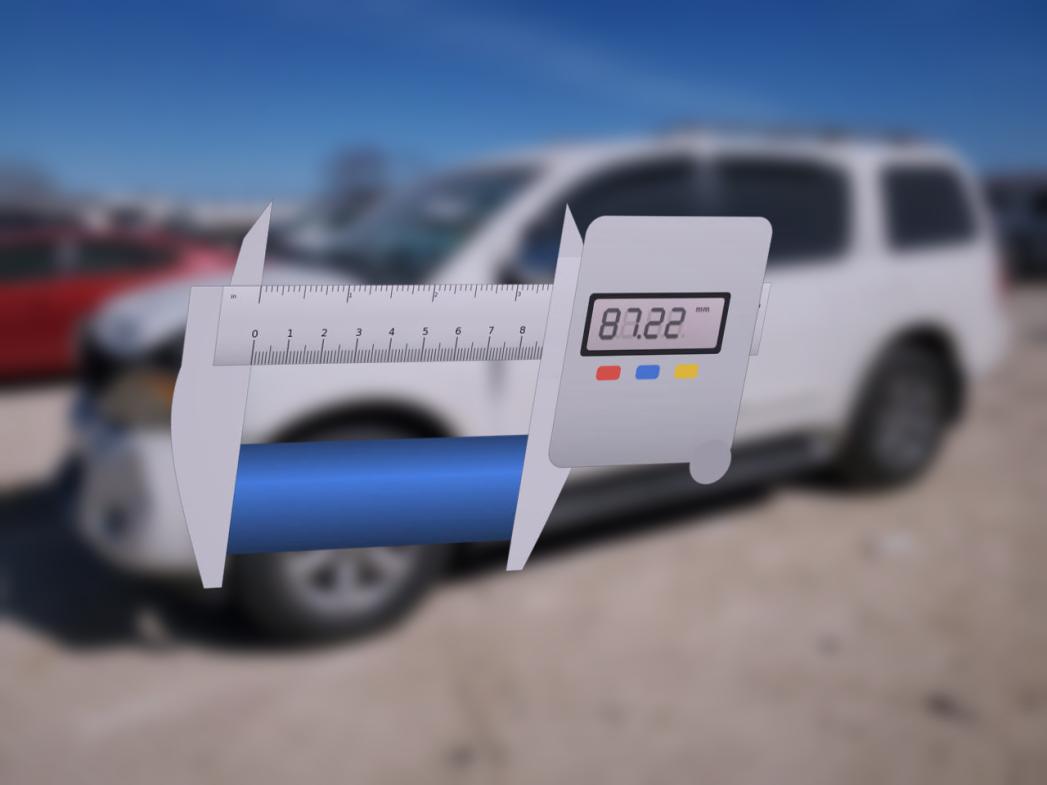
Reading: 87.22 mm
